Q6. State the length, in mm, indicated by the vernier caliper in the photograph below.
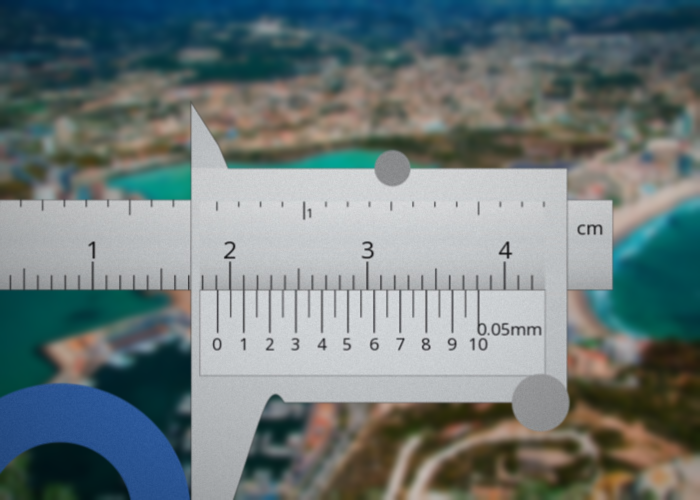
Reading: 19.1 mm
